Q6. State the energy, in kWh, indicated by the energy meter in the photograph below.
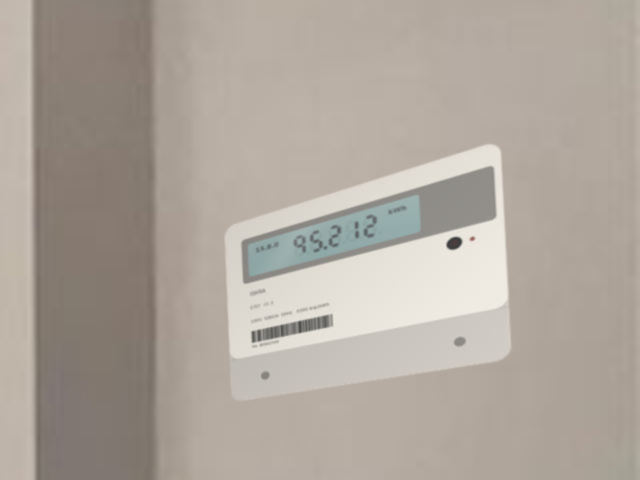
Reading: 95.212 kWh
